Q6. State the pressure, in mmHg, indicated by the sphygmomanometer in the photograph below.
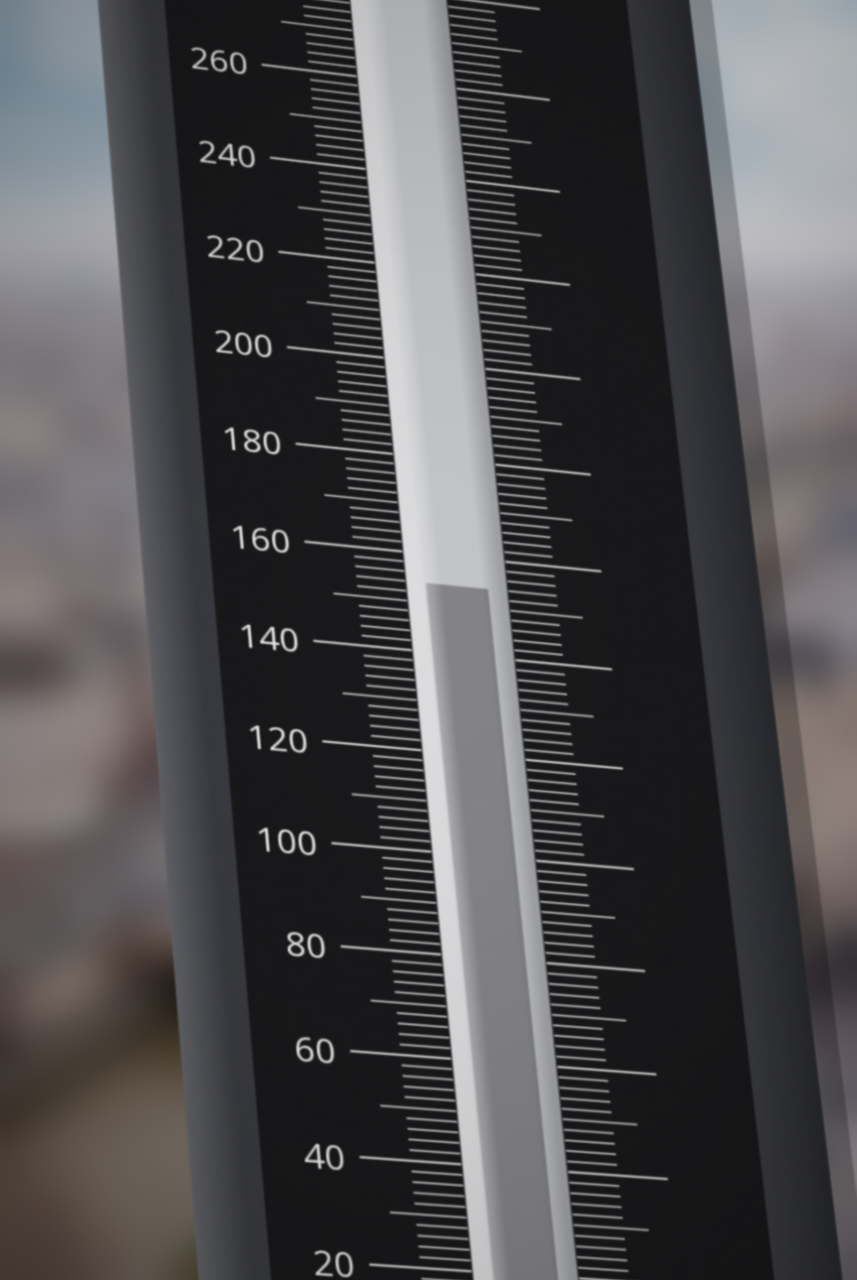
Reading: 154 mmHg
